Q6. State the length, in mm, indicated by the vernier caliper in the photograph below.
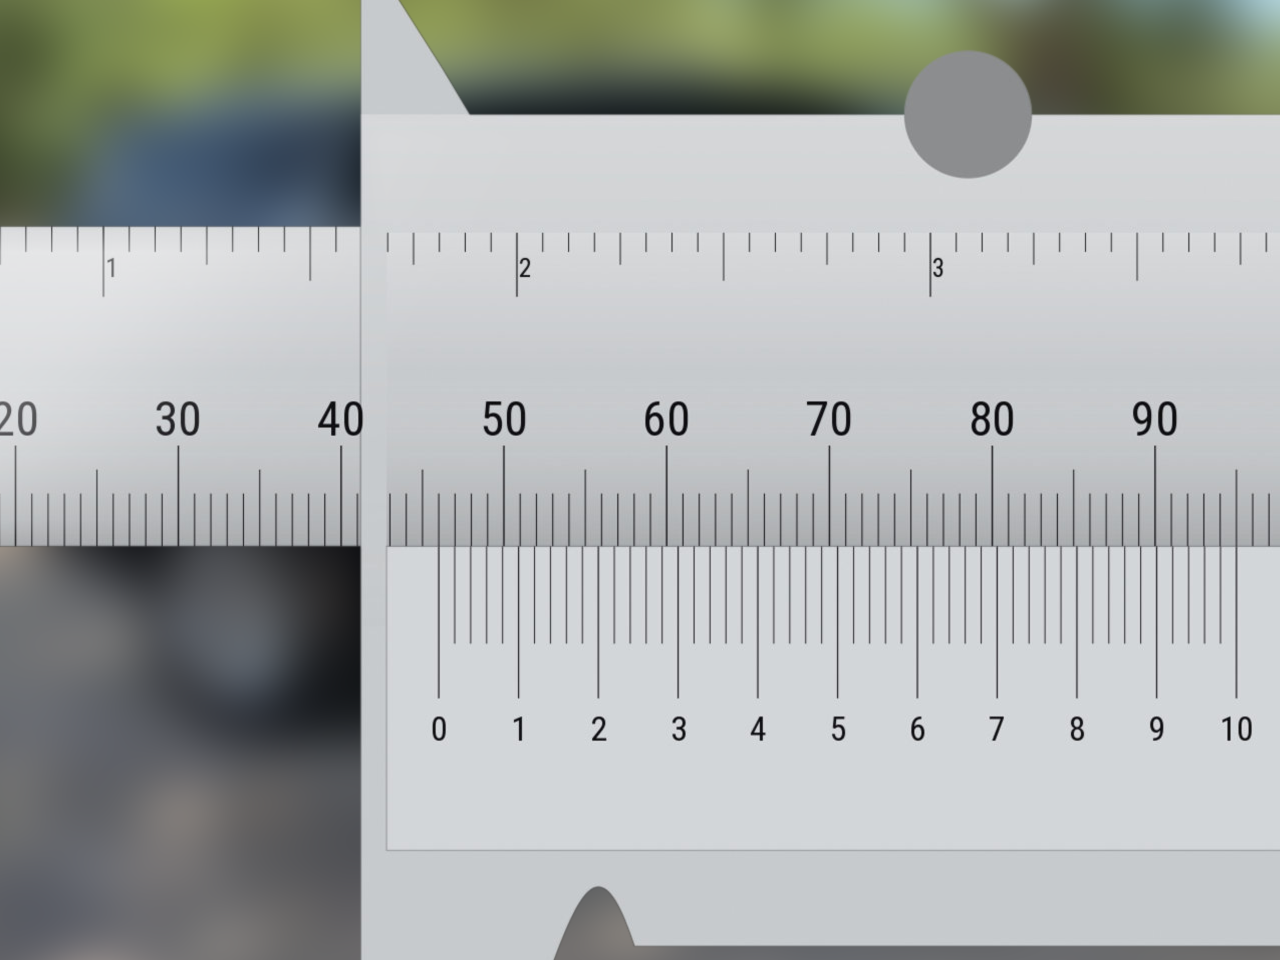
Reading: 46.0 mm
